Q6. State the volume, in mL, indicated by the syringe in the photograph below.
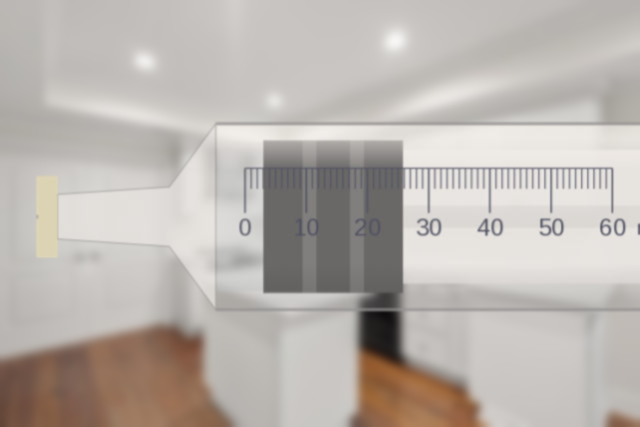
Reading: 3 mL
